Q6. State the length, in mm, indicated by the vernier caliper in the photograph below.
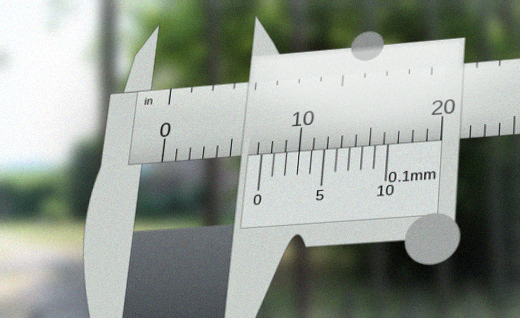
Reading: 7.3 mm
